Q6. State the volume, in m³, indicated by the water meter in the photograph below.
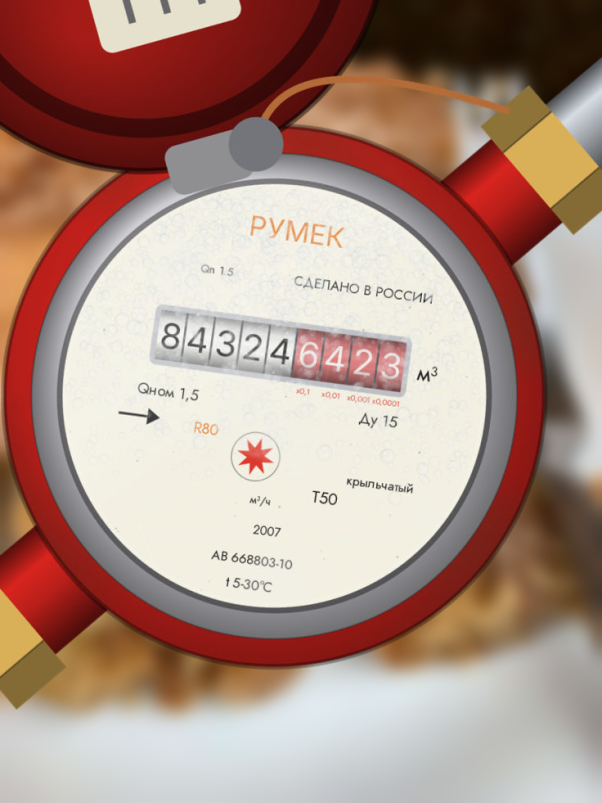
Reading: 84324.6423 m³
